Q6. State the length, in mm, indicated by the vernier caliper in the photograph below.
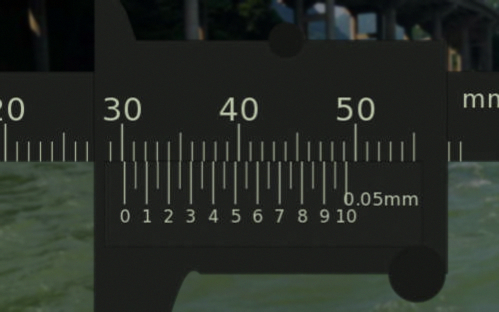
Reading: 30.2 mm
